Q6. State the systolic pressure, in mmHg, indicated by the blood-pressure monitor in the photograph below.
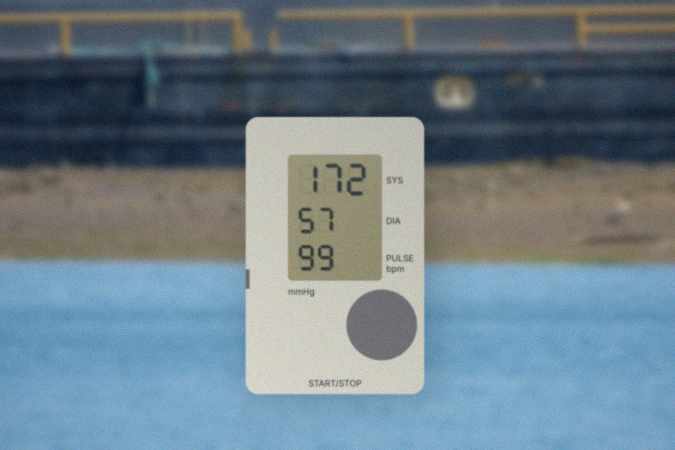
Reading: 172 mmHg
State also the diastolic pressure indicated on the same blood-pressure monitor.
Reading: 57 mmHg
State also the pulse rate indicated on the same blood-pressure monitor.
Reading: 99 bpm
